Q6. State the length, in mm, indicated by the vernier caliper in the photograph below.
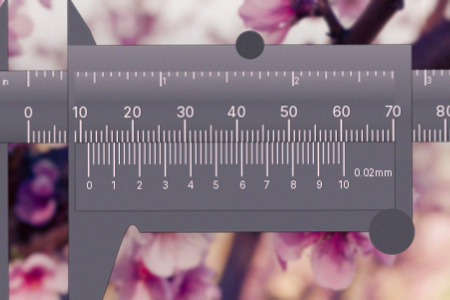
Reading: 11.5 mm
